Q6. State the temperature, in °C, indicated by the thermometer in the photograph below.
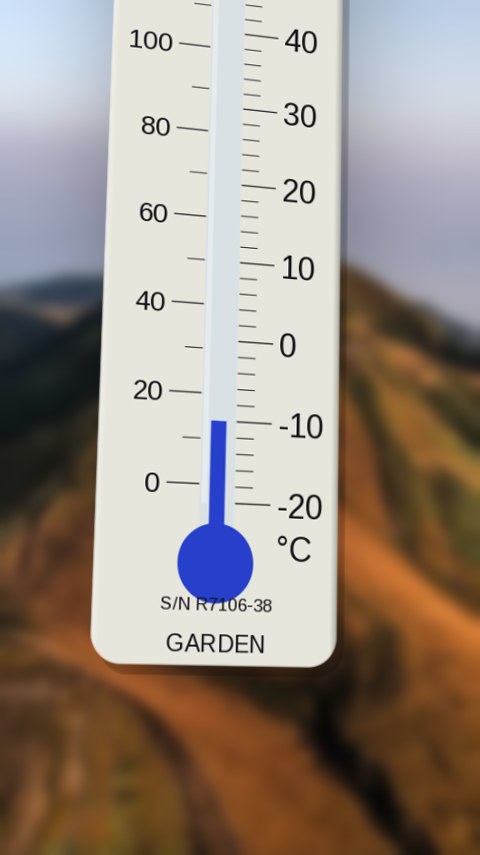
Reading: -10 °C
